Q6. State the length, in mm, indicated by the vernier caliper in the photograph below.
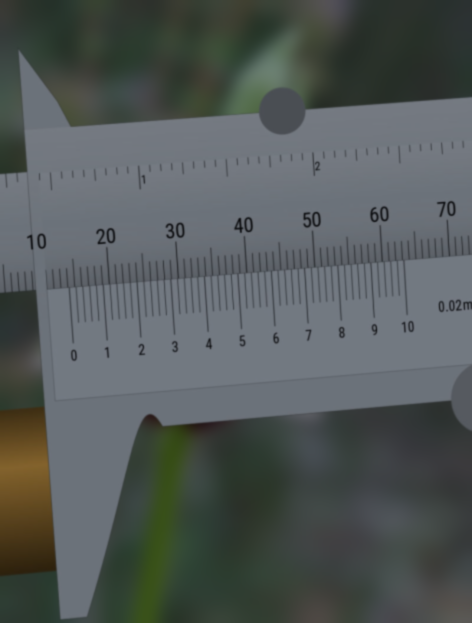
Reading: 14.2 mm
